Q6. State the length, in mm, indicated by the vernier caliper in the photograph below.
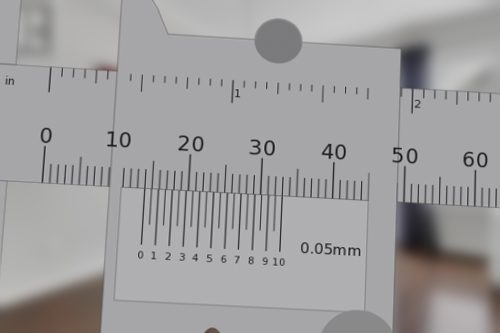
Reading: 14.0 mm
